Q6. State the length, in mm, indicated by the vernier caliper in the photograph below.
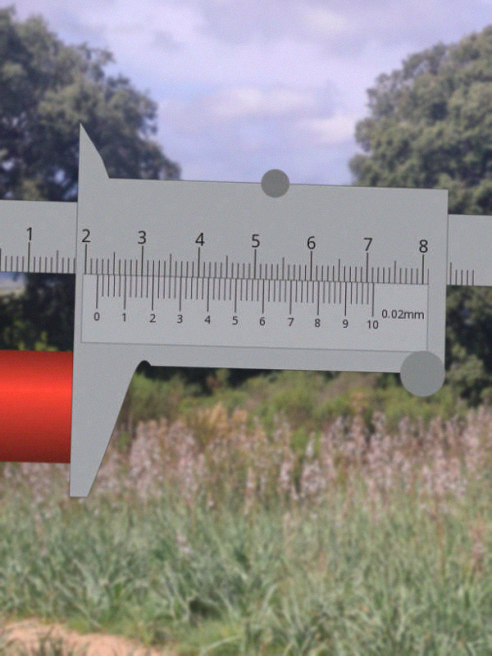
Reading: 22.2 mm
